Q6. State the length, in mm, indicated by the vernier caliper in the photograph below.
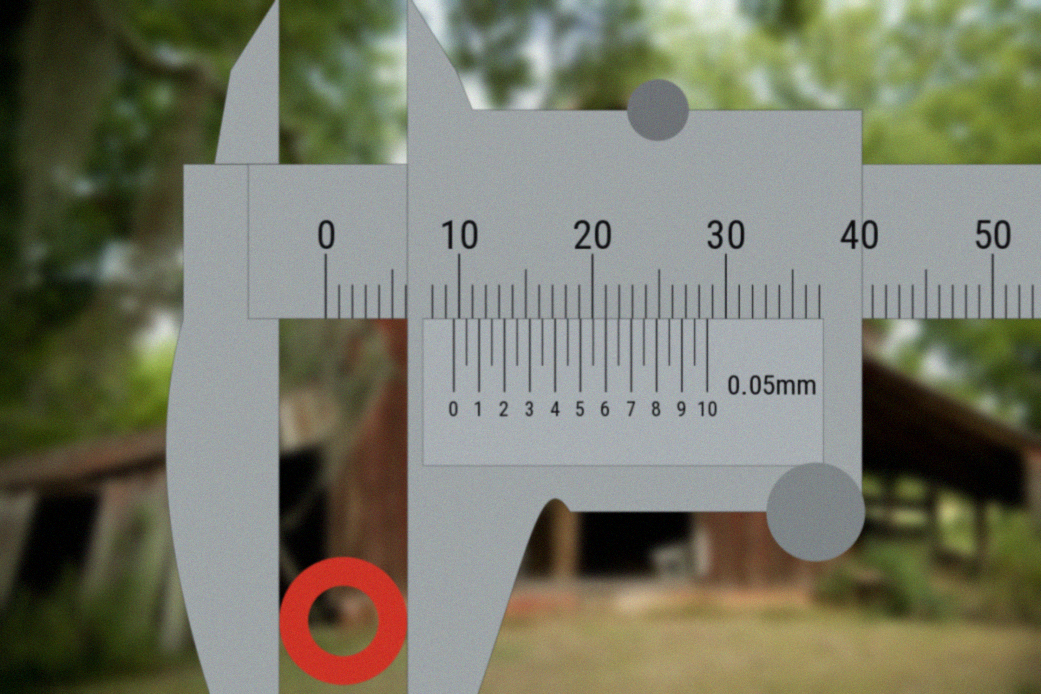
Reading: 9.6 mm
